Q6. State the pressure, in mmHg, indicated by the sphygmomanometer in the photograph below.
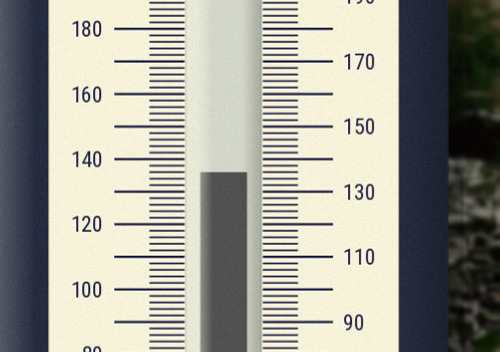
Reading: 136 mmHg
